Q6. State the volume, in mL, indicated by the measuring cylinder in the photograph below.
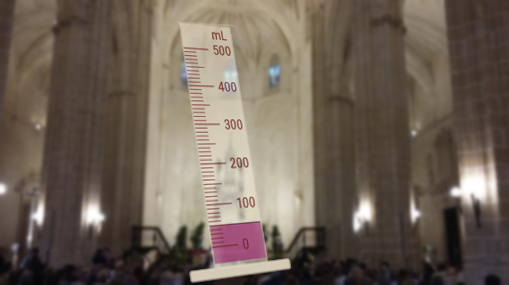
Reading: 50 mL
